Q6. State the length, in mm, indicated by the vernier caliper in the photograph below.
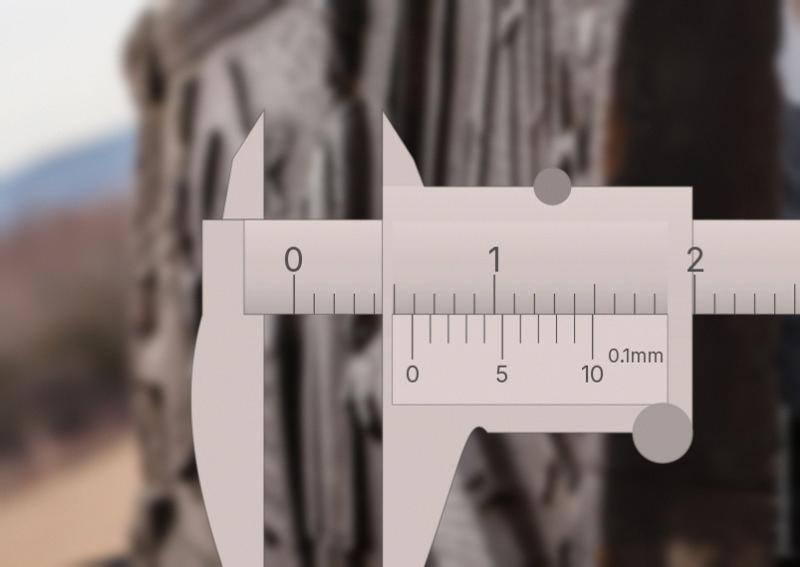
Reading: 5.9 mm
